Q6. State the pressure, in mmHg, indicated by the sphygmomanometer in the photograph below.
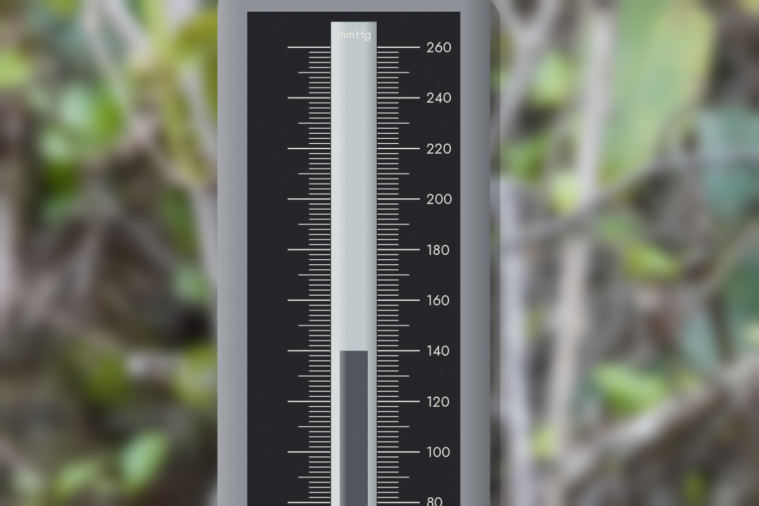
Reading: 140 mmHg
